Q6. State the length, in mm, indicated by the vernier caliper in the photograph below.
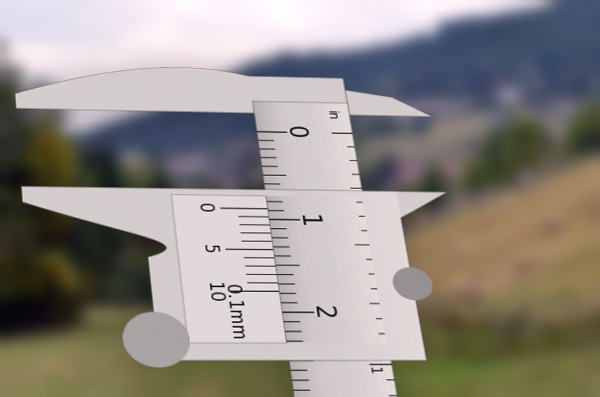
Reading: 8.8 mm
